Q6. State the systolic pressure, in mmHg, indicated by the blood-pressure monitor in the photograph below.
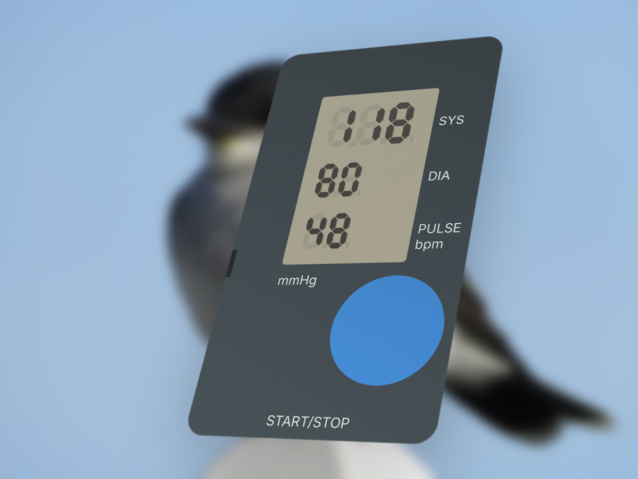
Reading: 118 mmHg
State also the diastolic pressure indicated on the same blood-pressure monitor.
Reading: 80 mmHg
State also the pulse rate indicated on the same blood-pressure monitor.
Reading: 48 bpm
